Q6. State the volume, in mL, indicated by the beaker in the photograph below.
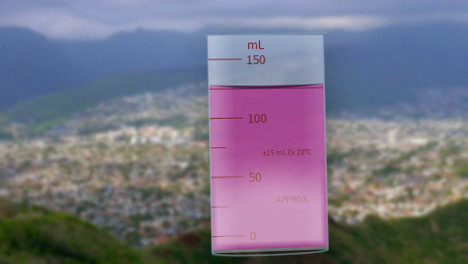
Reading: 125 mL
